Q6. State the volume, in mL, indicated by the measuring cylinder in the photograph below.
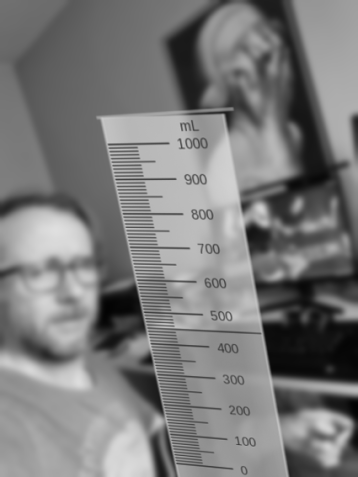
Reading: 450 mL
